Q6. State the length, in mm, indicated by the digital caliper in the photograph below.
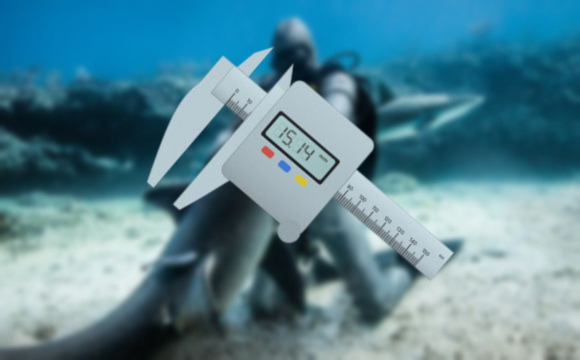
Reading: 15.14 mm
